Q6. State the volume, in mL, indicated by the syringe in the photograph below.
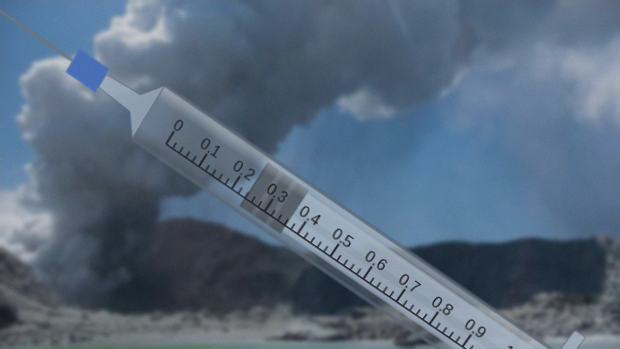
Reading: 0.24 mL
